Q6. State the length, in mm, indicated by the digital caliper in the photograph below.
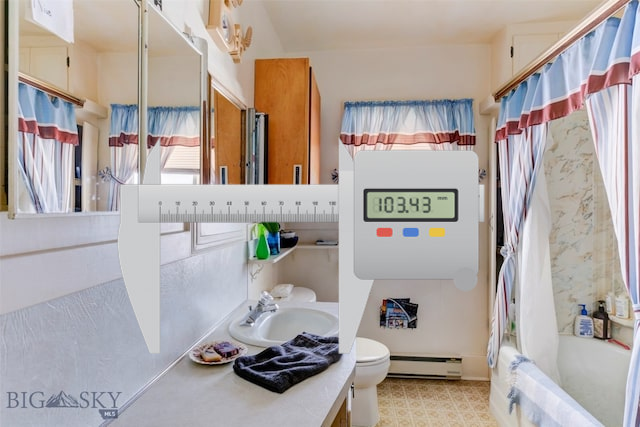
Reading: 103.43 mm
